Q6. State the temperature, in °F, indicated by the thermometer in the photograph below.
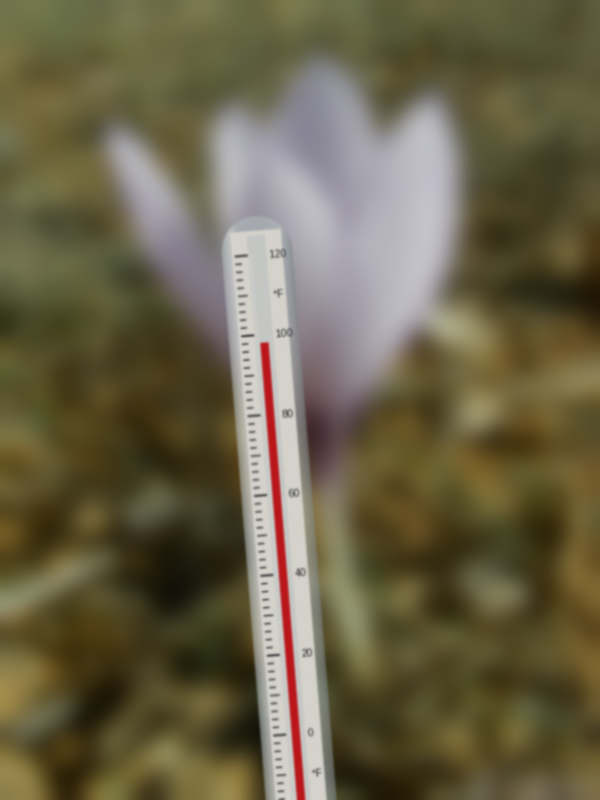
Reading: 98 °F
